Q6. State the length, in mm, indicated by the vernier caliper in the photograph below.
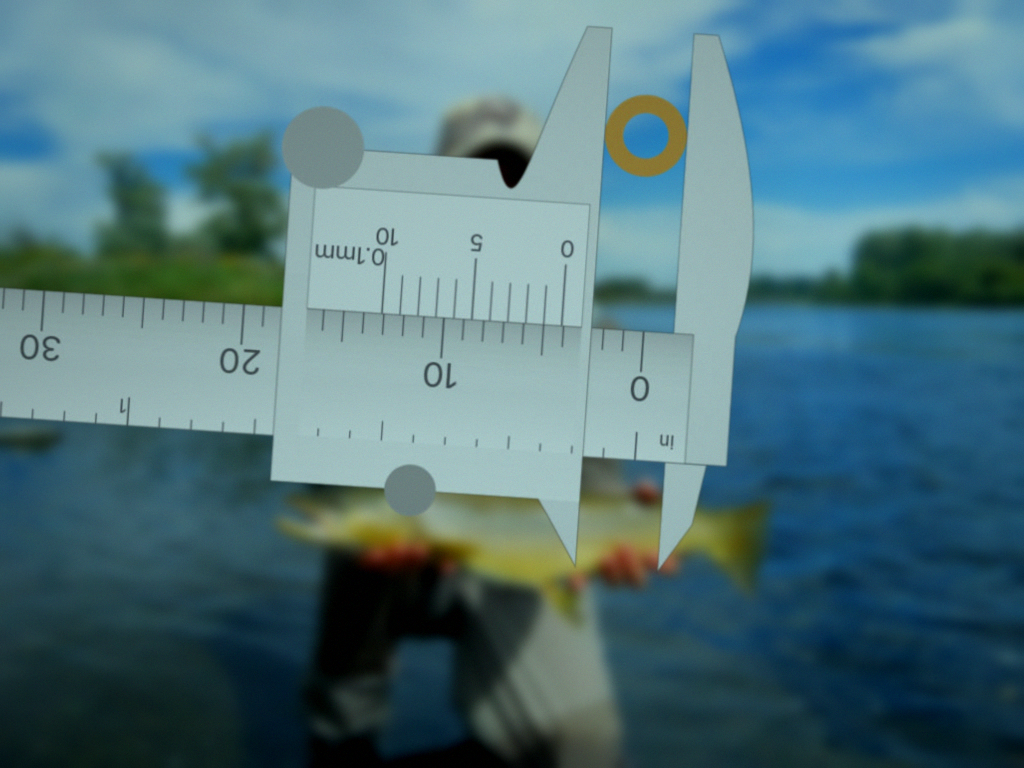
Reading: 4.1 mm
